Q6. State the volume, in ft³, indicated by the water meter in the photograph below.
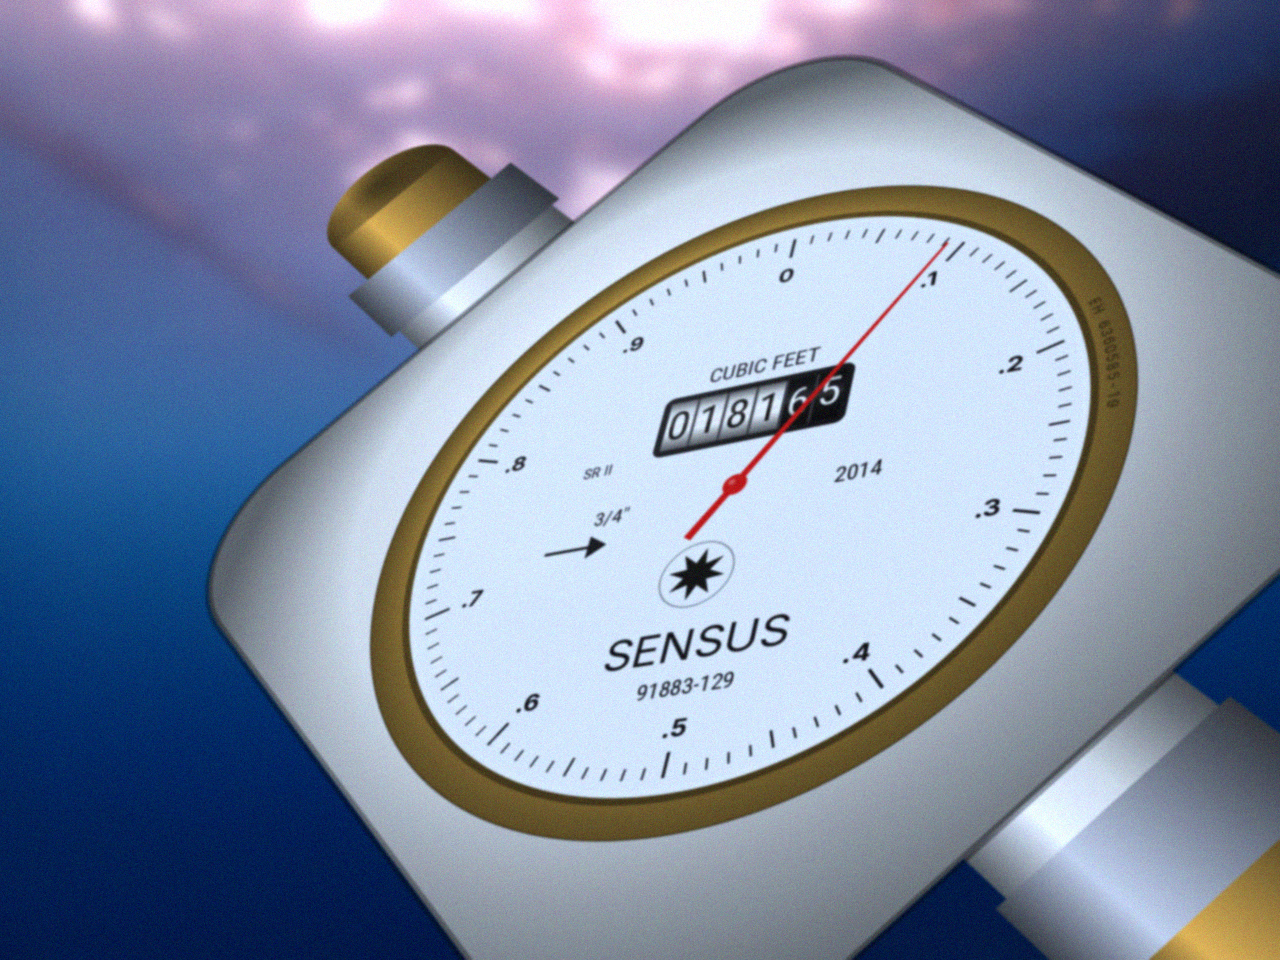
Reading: 18165.09 ft³
